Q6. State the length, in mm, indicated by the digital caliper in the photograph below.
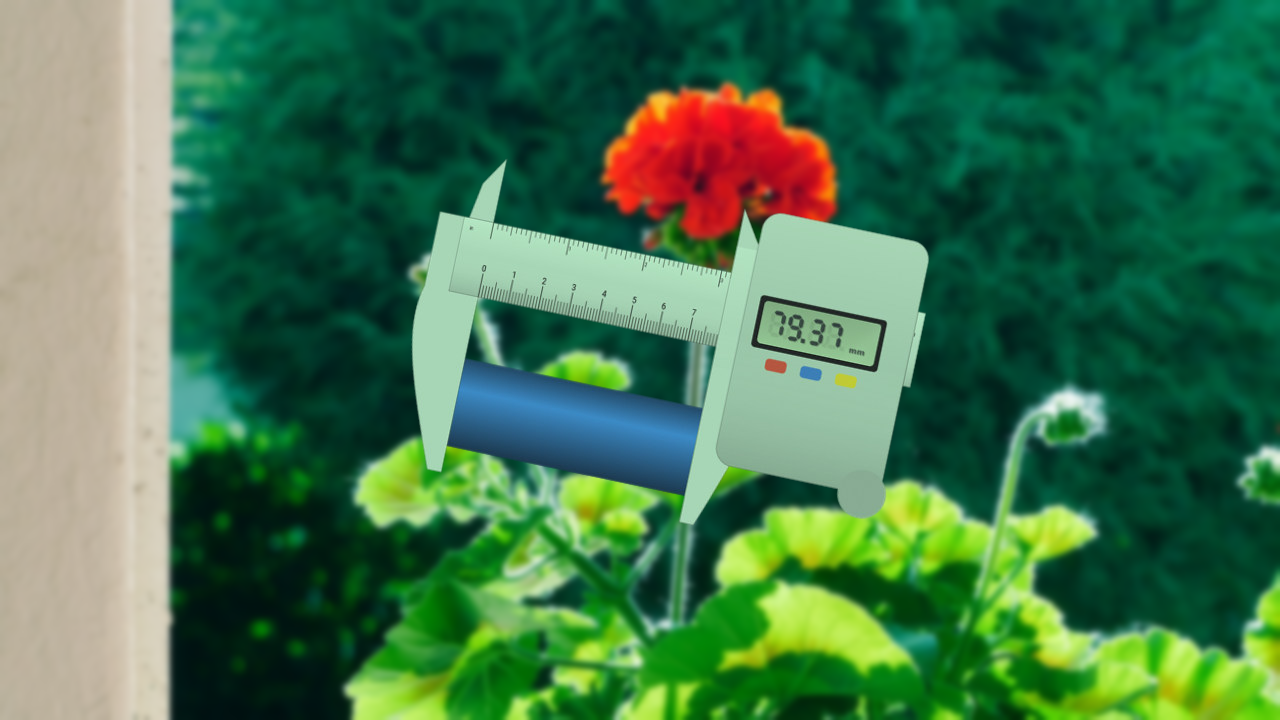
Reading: 79.37 mm
